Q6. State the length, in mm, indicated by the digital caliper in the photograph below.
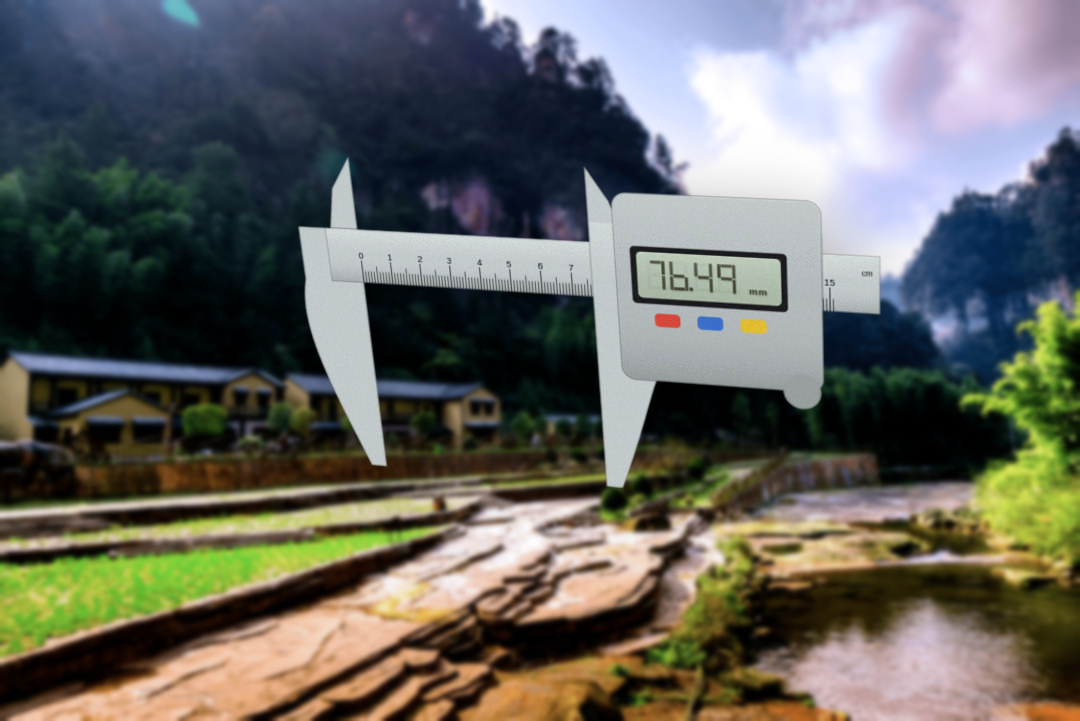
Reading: 76.49 mm
